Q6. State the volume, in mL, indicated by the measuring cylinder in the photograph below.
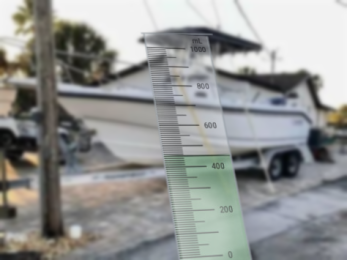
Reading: 450 mL
